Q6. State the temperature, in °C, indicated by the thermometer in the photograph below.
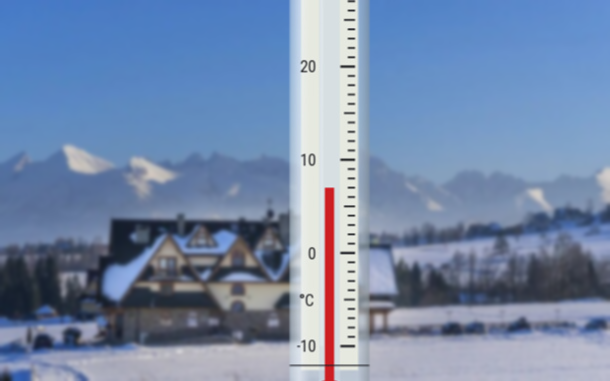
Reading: 7 °C
